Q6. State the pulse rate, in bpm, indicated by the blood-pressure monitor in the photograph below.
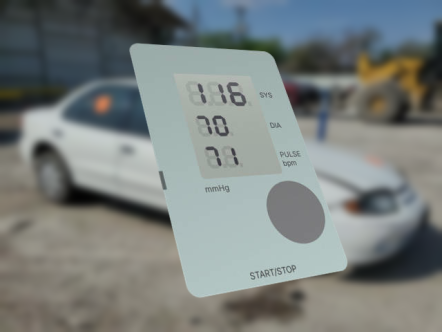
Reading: 71 bpm
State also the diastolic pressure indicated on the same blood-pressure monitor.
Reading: 70 mmHg
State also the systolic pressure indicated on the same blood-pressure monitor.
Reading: 116 mmHg
